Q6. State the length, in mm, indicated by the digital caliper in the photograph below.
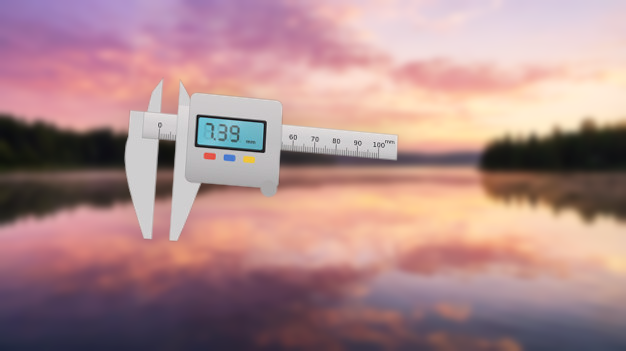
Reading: 7.39 mm
